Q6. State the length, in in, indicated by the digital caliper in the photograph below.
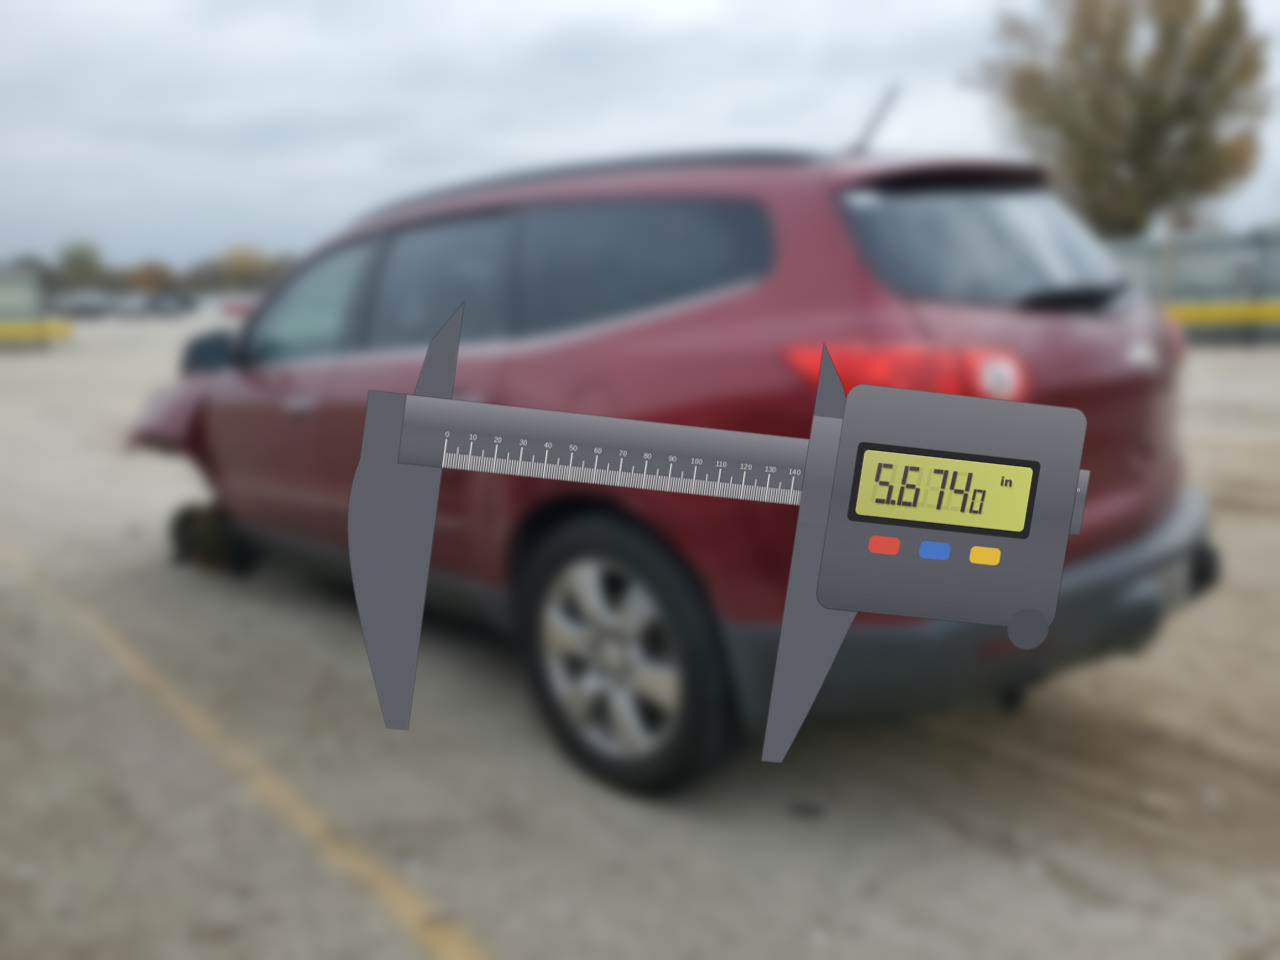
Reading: 5.6740 in
